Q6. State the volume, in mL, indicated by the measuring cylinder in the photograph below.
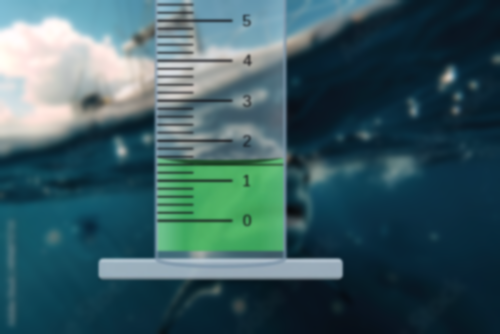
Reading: 1.4 mL
